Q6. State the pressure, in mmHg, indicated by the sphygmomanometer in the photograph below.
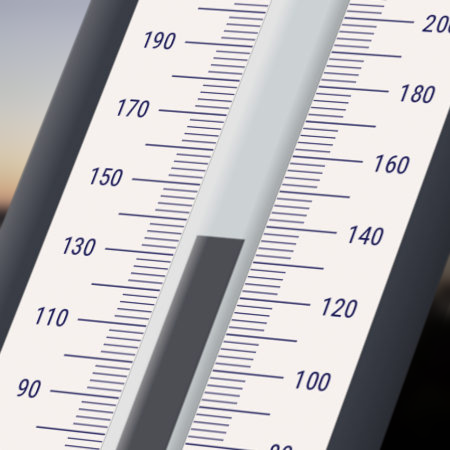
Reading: 136 mmHg
